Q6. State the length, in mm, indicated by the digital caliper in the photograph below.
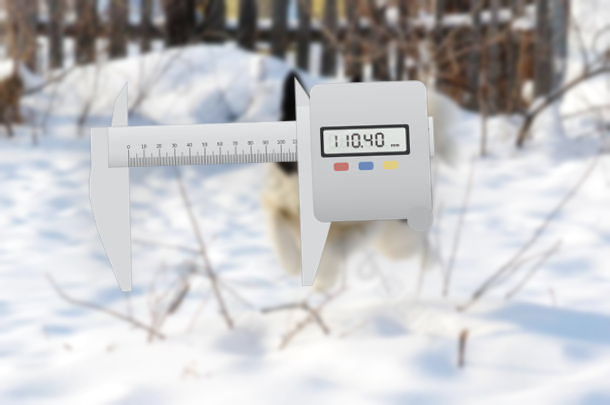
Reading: 110.40 mm
